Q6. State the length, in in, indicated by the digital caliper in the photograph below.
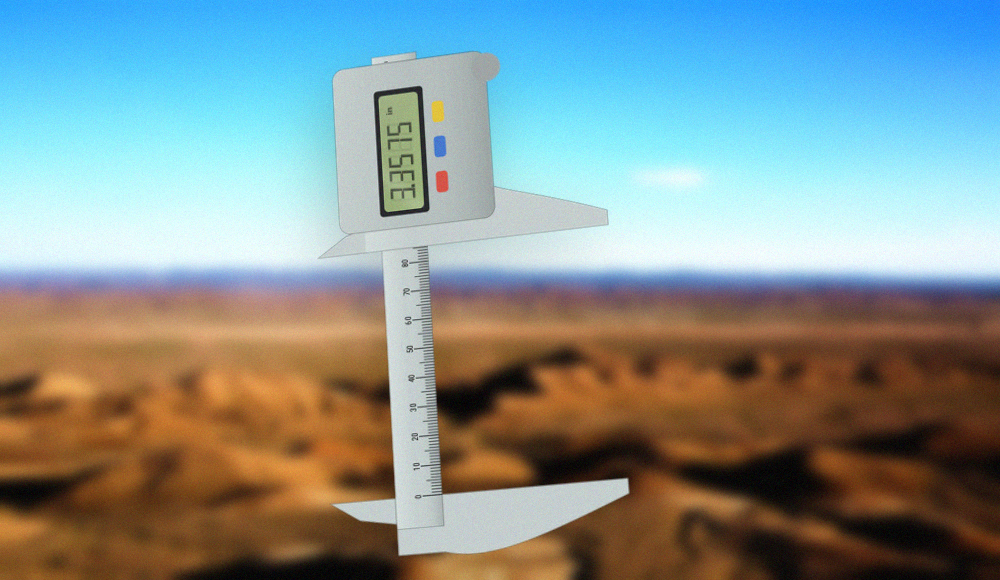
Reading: 3.3575 in
